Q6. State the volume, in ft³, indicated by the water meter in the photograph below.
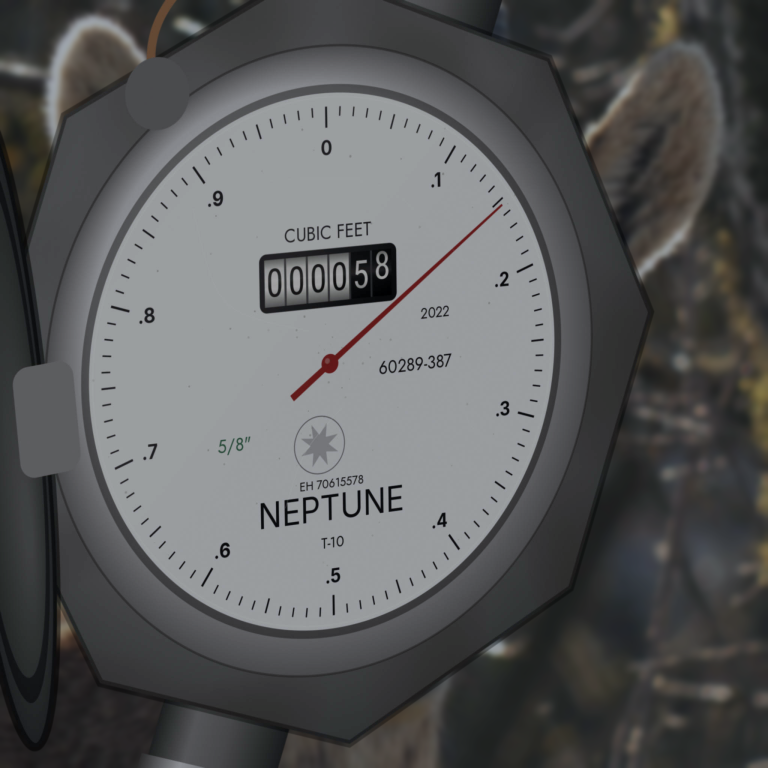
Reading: 58.15 ft³
